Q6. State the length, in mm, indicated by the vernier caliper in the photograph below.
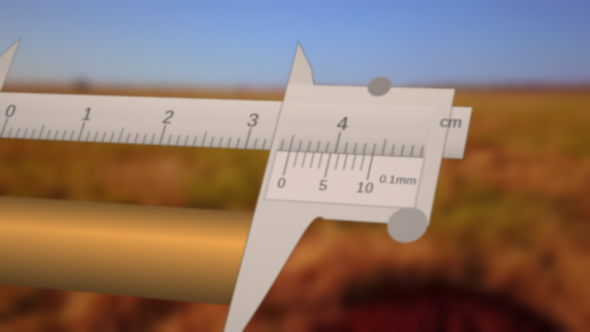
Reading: 35.0 mm
